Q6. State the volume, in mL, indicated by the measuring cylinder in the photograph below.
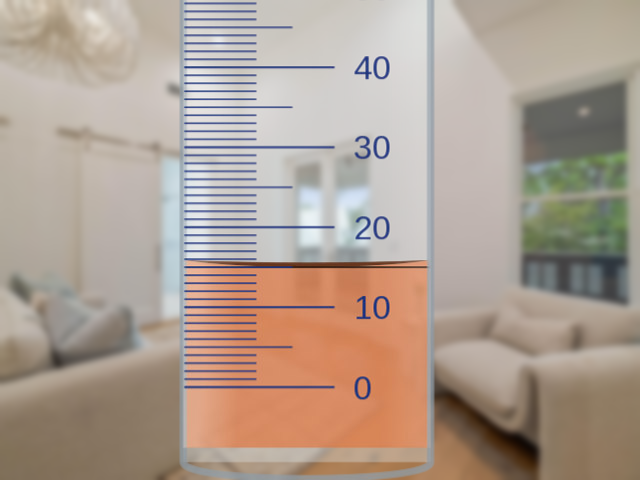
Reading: 15 mL
